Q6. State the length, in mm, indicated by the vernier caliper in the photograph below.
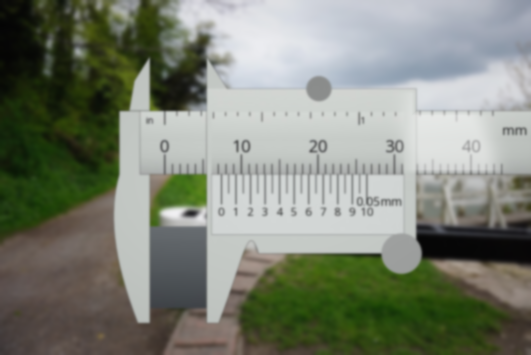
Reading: 7.4 mm
